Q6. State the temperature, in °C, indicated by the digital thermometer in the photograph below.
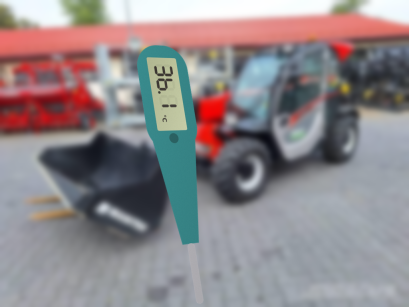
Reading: 36.1 °C
